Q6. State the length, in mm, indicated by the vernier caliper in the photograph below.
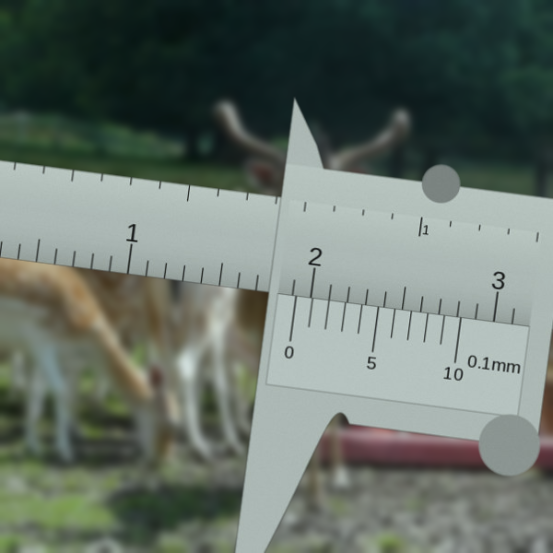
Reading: 19.2 mm
